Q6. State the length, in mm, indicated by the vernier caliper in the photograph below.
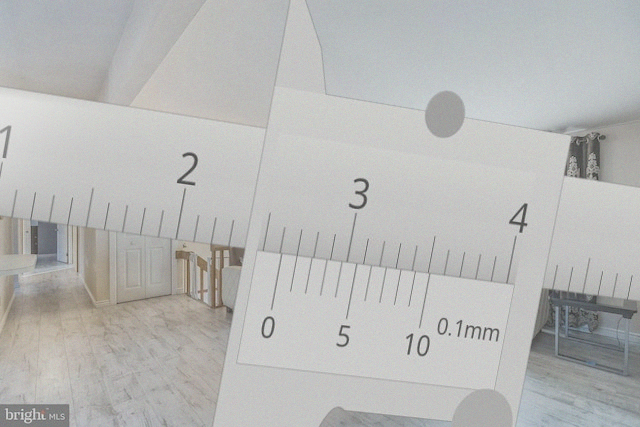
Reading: 26.1 mm
